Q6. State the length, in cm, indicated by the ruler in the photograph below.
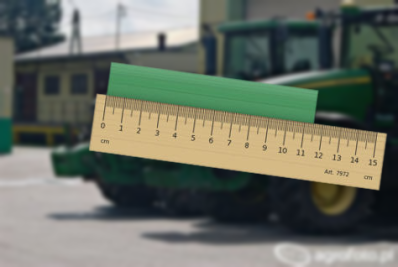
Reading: 11.5 cm
